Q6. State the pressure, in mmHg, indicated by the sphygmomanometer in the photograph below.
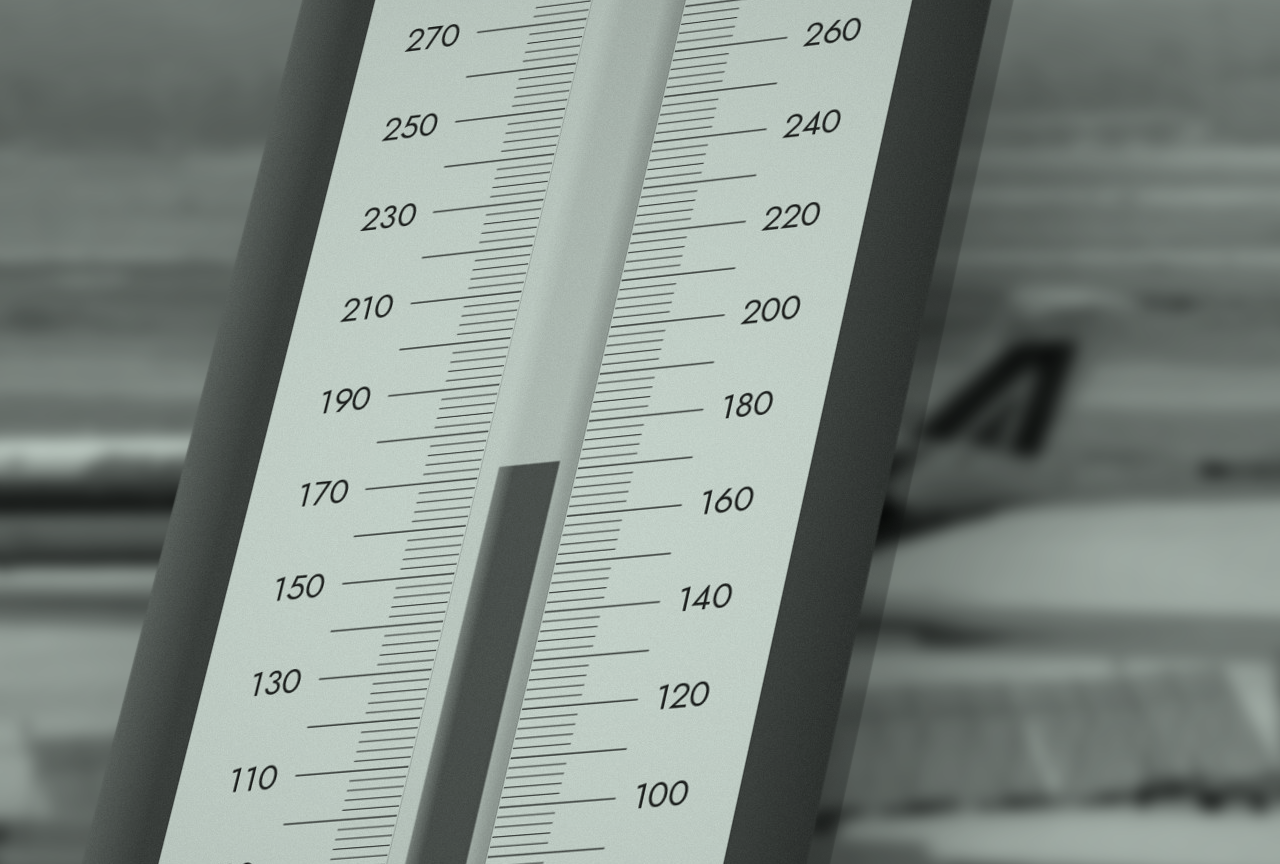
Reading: 172 mmHg
